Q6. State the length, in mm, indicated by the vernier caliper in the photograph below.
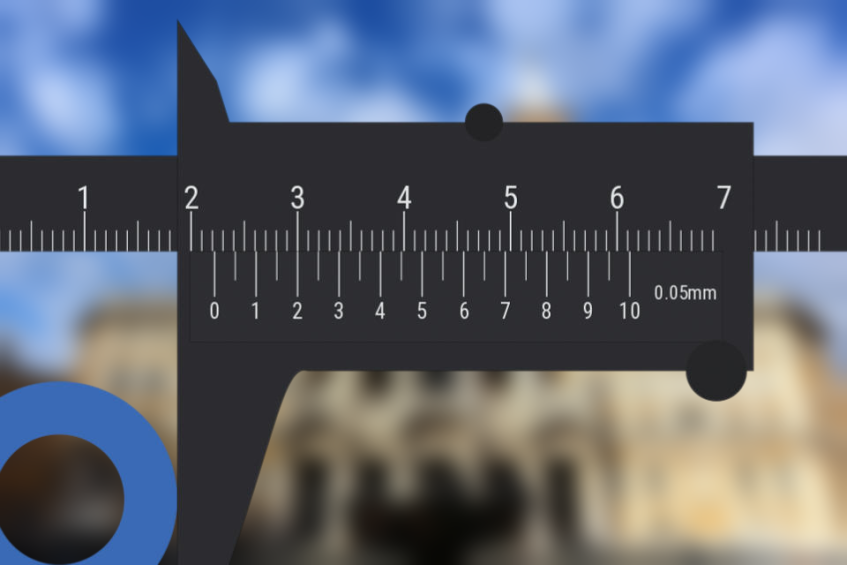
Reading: 22.2 mm
